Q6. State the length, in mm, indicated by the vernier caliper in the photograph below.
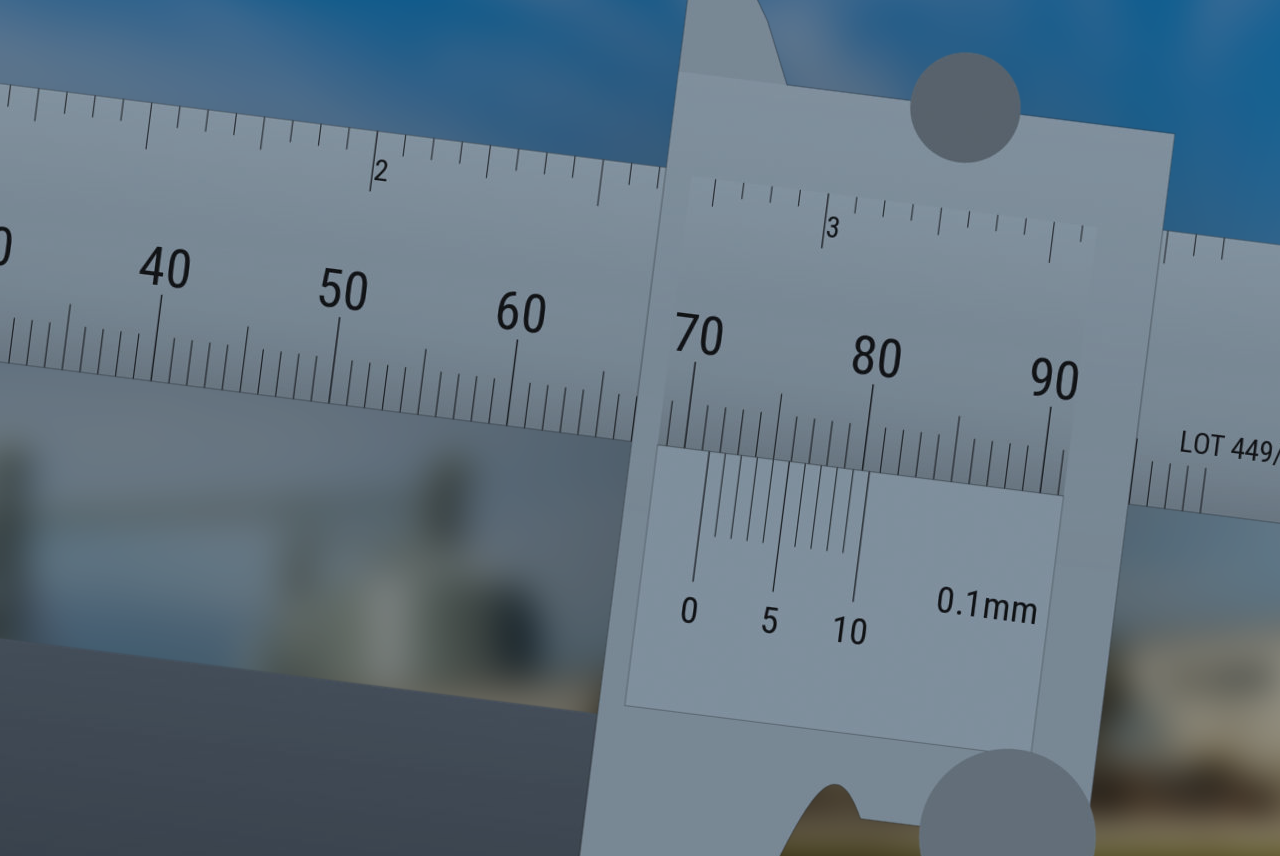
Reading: 71.4 mm
